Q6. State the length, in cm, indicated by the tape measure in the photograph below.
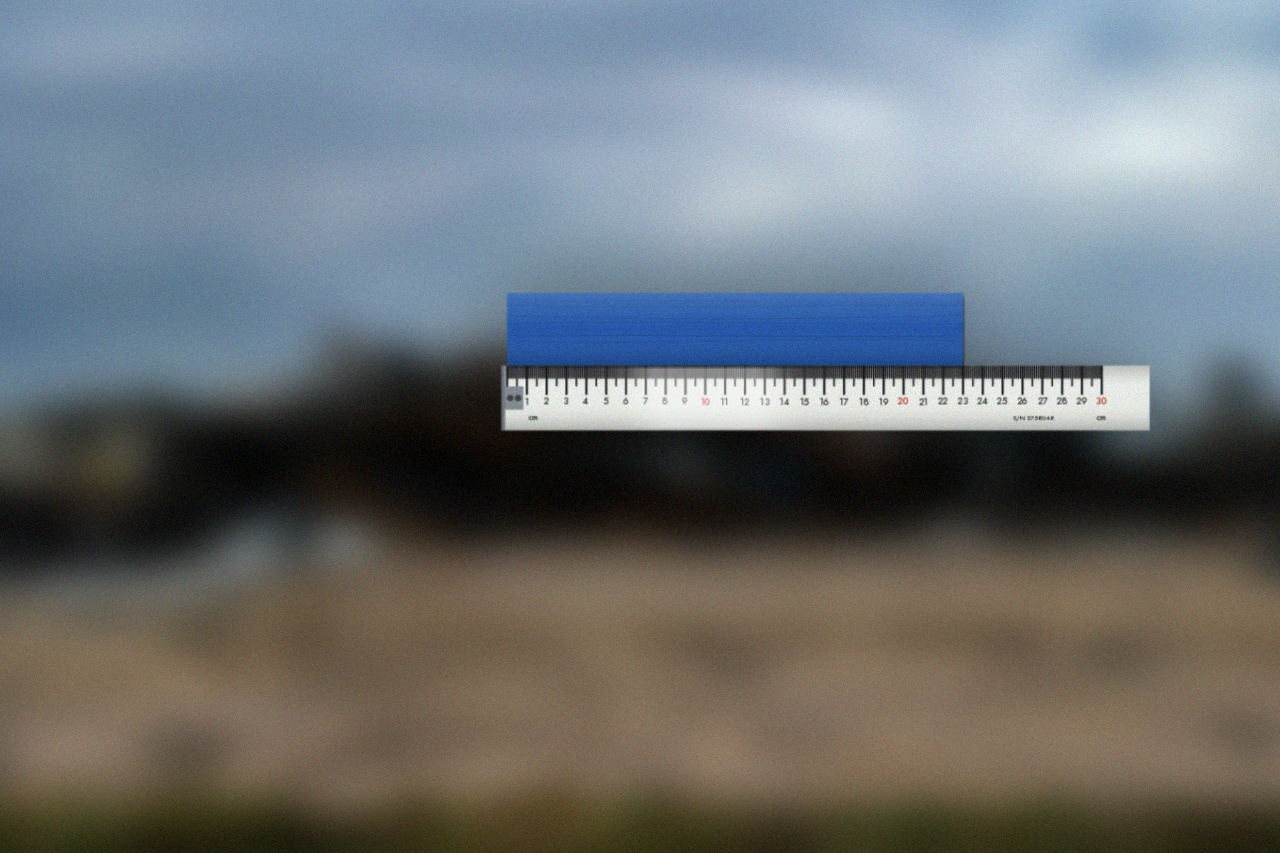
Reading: 23 cm
